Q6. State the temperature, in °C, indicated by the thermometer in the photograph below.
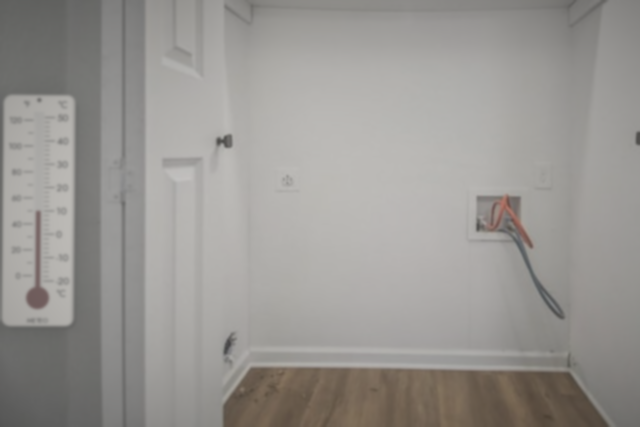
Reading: 10 °C
